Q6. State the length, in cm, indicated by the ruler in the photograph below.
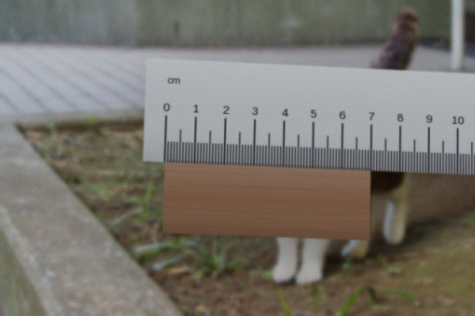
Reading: 7 cm
